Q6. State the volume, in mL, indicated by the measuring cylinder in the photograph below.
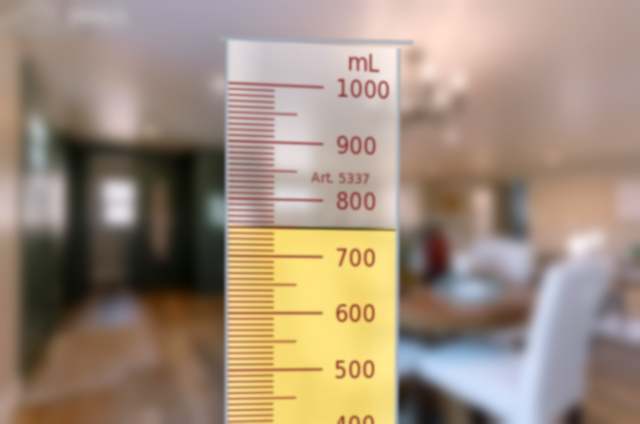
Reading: 750 mL
